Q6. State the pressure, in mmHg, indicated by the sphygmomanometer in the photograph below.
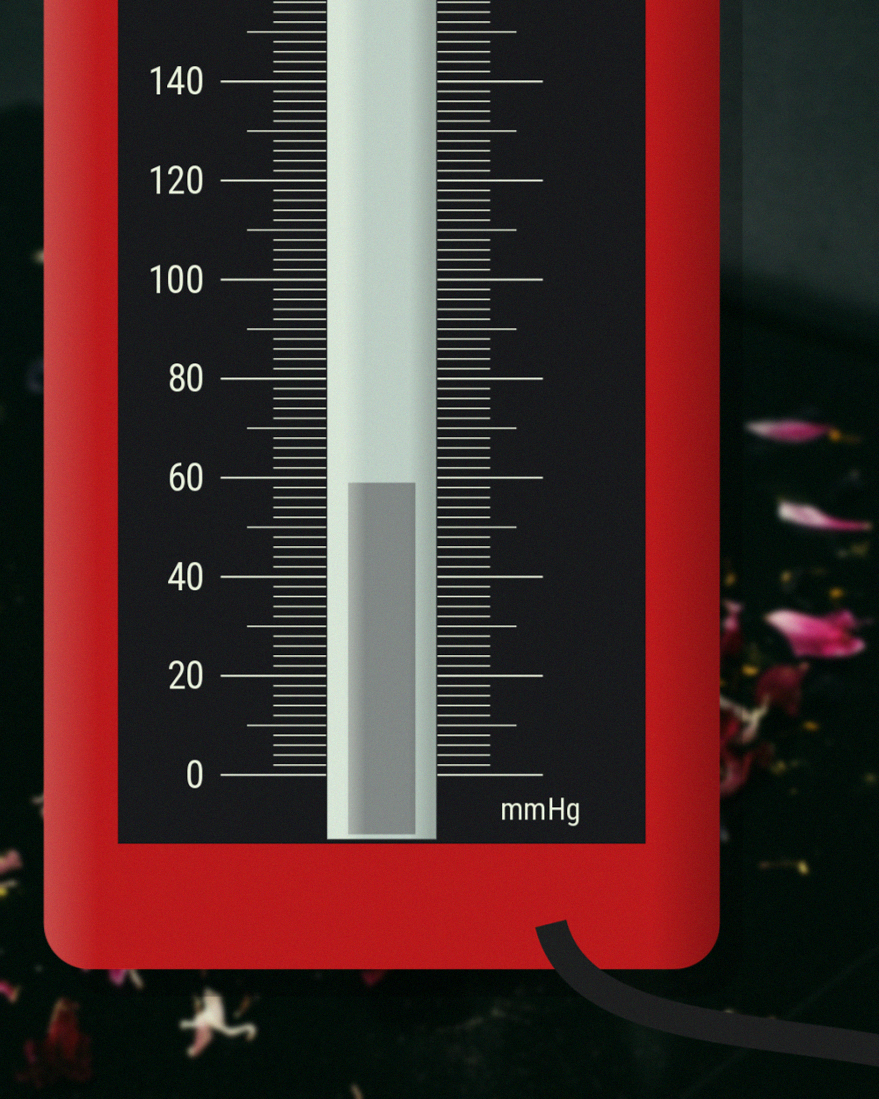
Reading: 59 mmHg
